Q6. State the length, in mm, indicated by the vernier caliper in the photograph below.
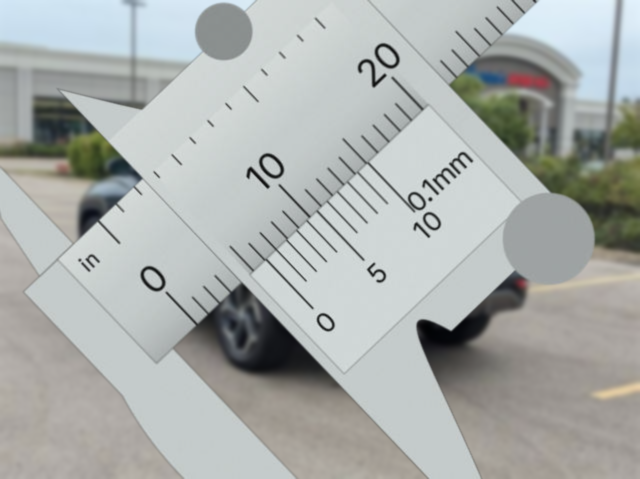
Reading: 6.1 mm
